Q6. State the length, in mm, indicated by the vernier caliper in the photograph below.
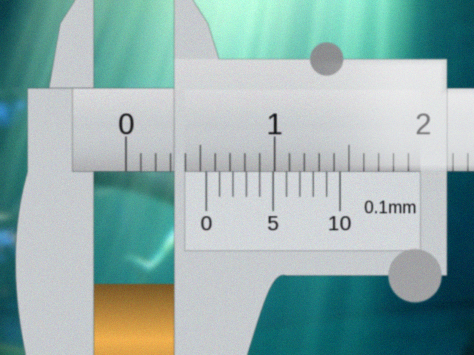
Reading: 5.4 mm
